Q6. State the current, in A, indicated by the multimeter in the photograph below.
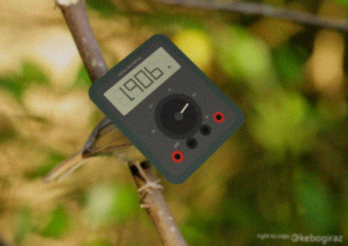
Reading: 1.906 A
